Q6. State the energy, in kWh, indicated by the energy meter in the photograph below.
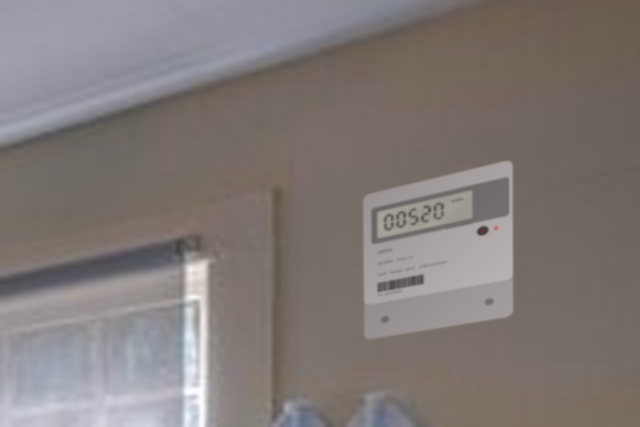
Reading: 520 kWh
